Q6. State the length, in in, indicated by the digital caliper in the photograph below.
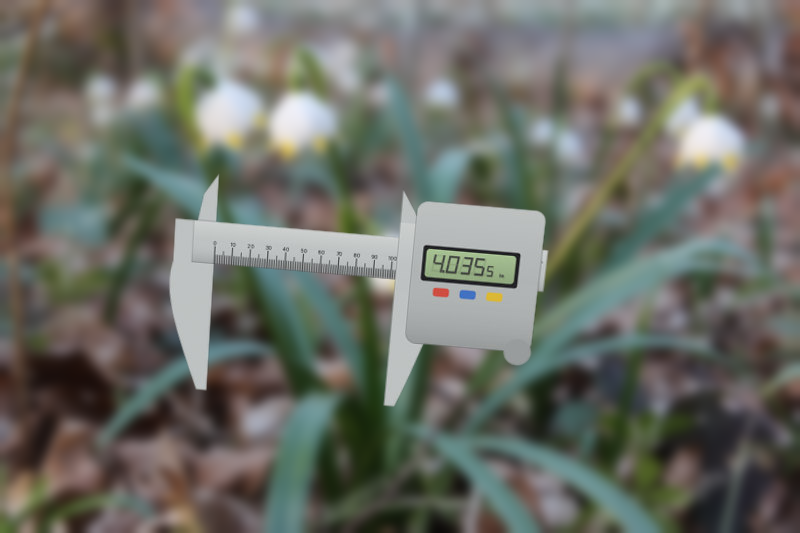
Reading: 4.0355 in
